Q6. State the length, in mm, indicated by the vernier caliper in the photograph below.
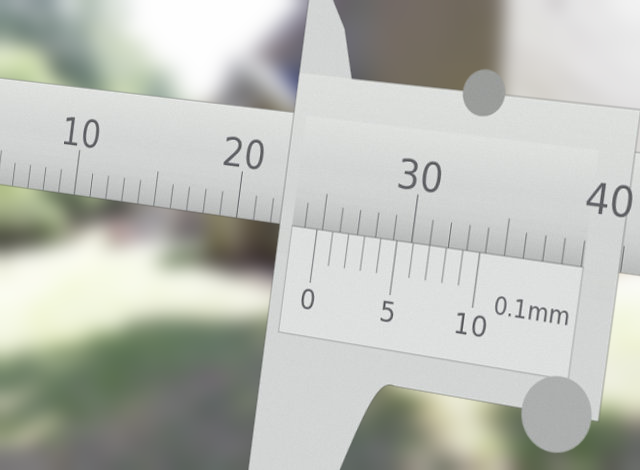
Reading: 24.7 mm
